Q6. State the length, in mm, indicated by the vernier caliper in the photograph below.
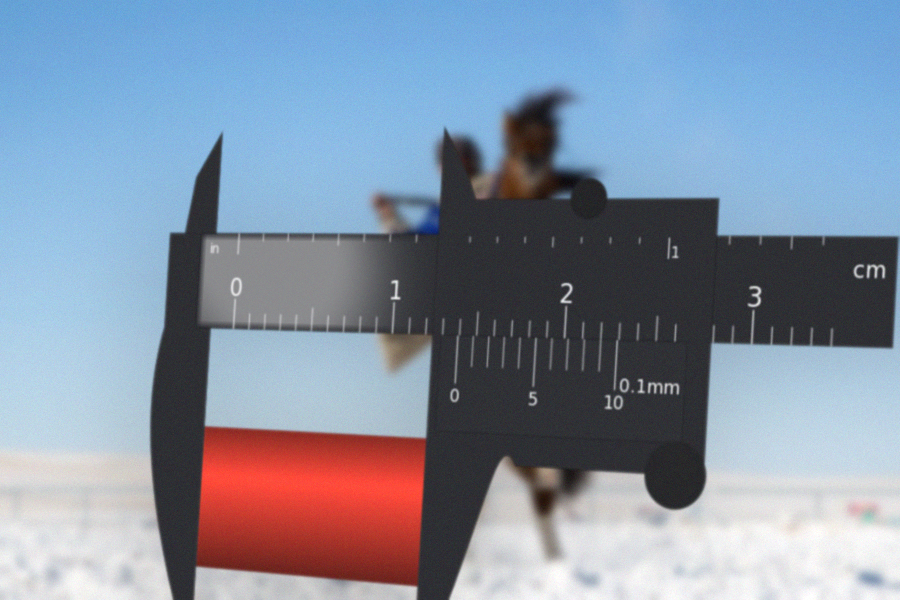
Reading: 13.9 mm
